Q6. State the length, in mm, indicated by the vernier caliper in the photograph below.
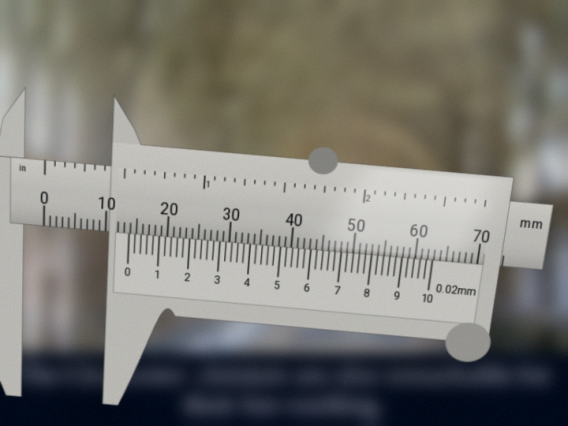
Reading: 13.8 mm
